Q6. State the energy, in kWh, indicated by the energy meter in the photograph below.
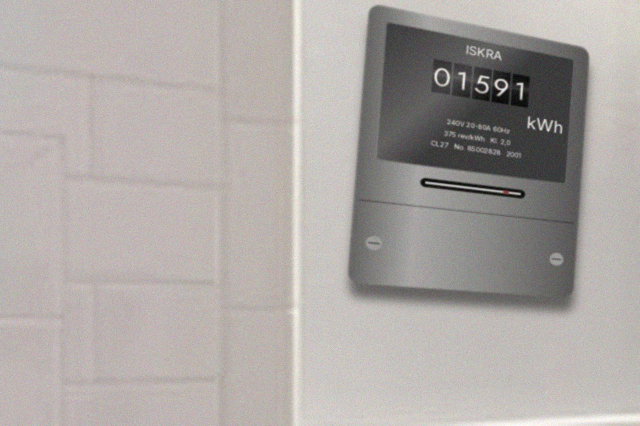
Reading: 1591 kWh
